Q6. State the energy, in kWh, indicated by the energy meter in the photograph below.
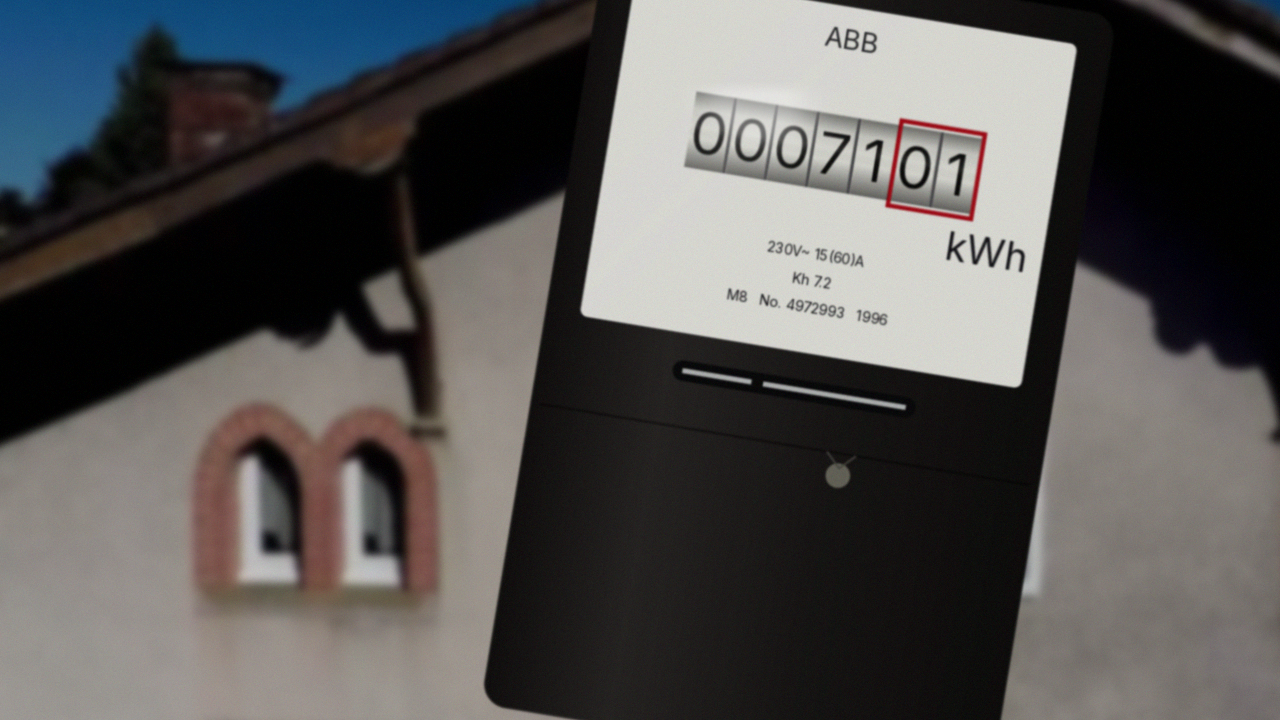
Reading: 71.01 kWh
